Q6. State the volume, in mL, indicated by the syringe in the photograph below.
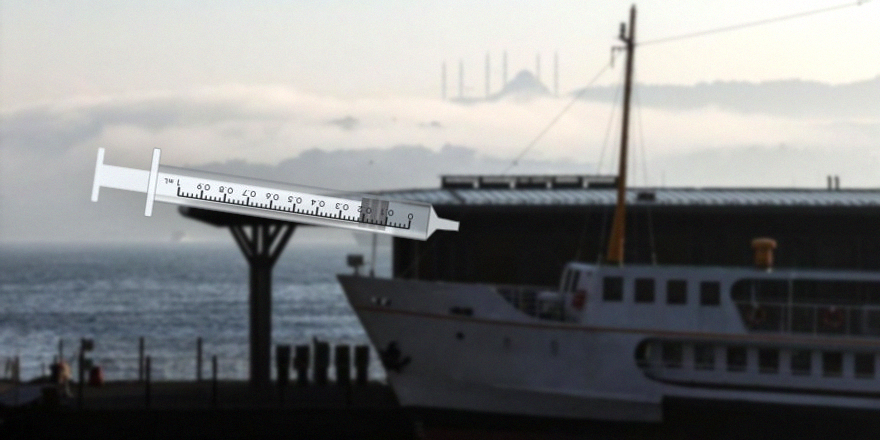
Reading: 0.1 mL
